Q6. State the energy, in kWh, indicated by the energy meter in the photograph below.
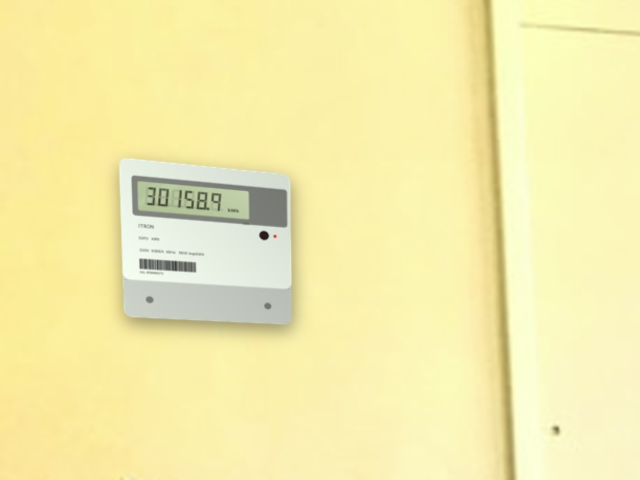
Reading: 30158.9 kWh
